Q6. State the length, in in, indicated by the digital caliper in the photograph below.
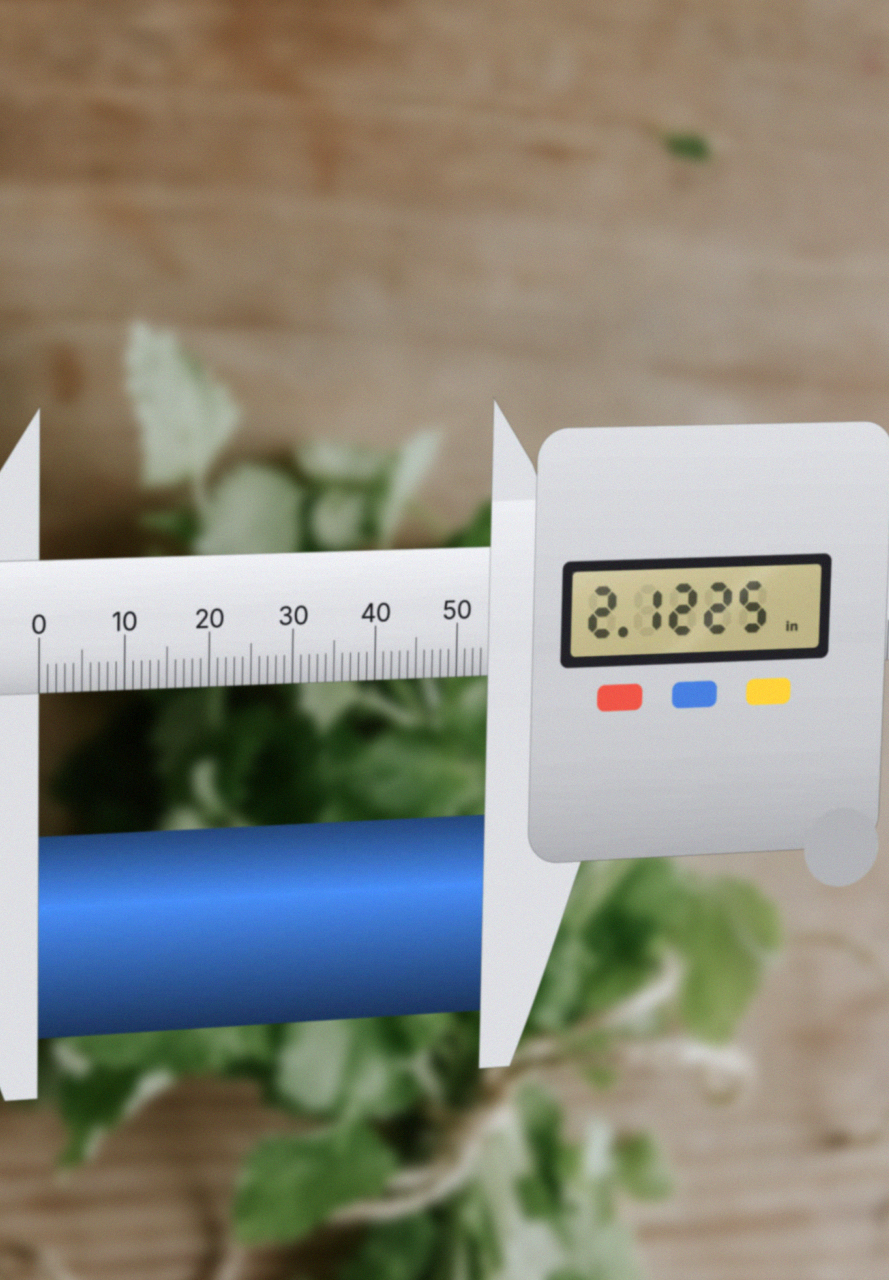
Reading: 2.1225 in
